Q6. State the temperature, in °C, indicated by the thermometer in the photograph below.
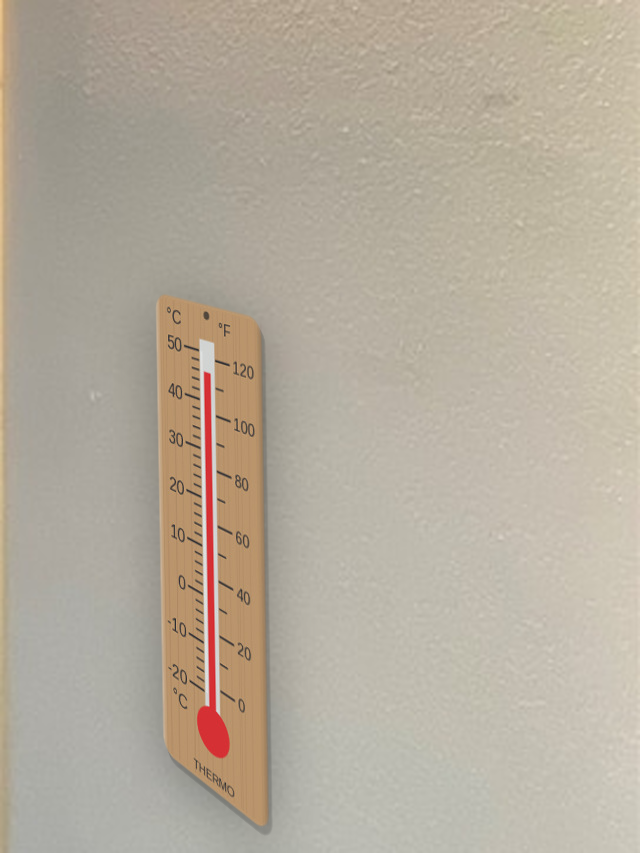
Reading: 46 °C
